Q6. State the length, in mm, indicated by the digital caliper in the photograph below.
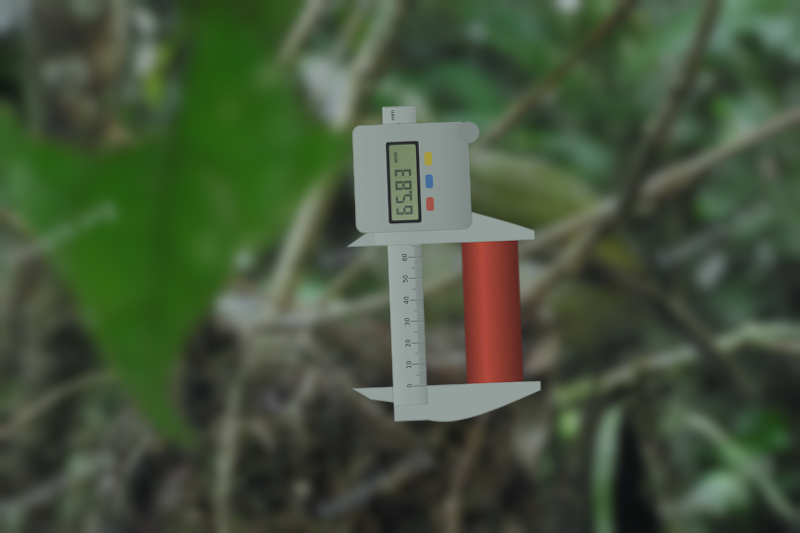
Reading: 65.83 mm
